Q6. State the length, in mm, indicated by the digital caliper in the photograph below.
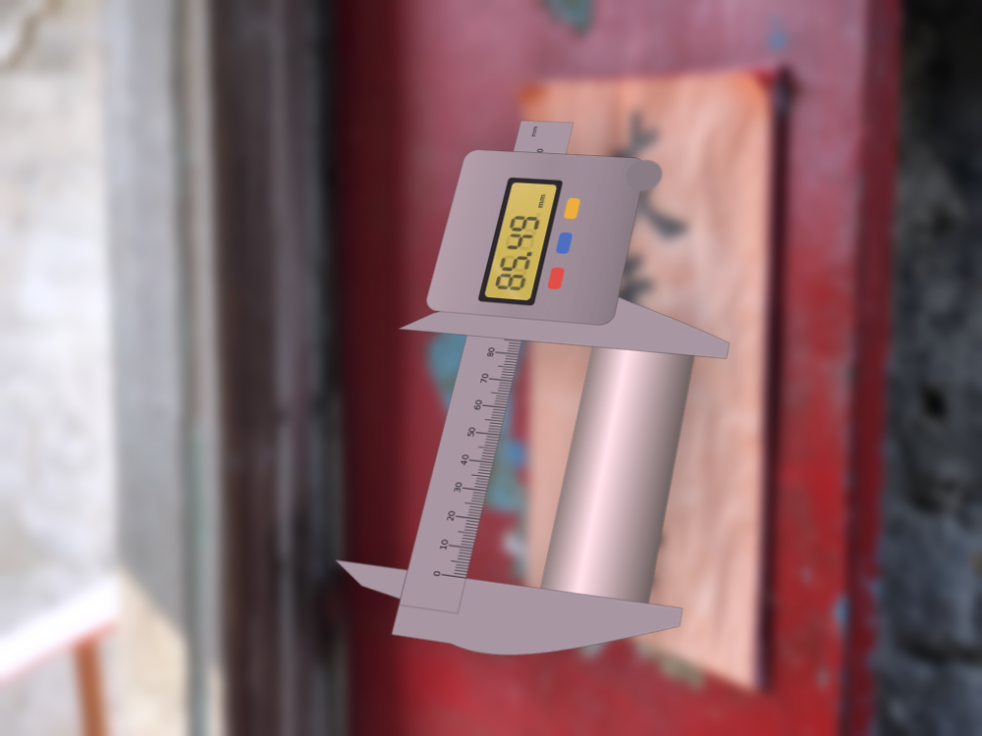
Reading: 85.49 mm
